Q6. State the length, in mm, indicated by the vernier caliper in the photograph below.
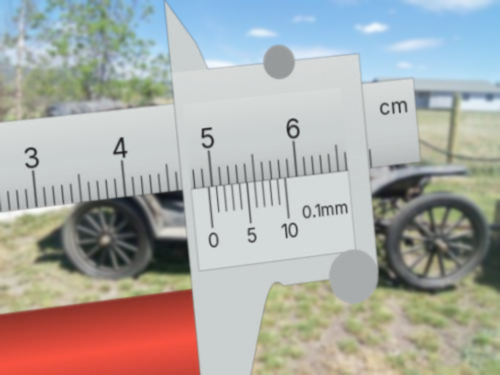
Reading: 49.6 mm
